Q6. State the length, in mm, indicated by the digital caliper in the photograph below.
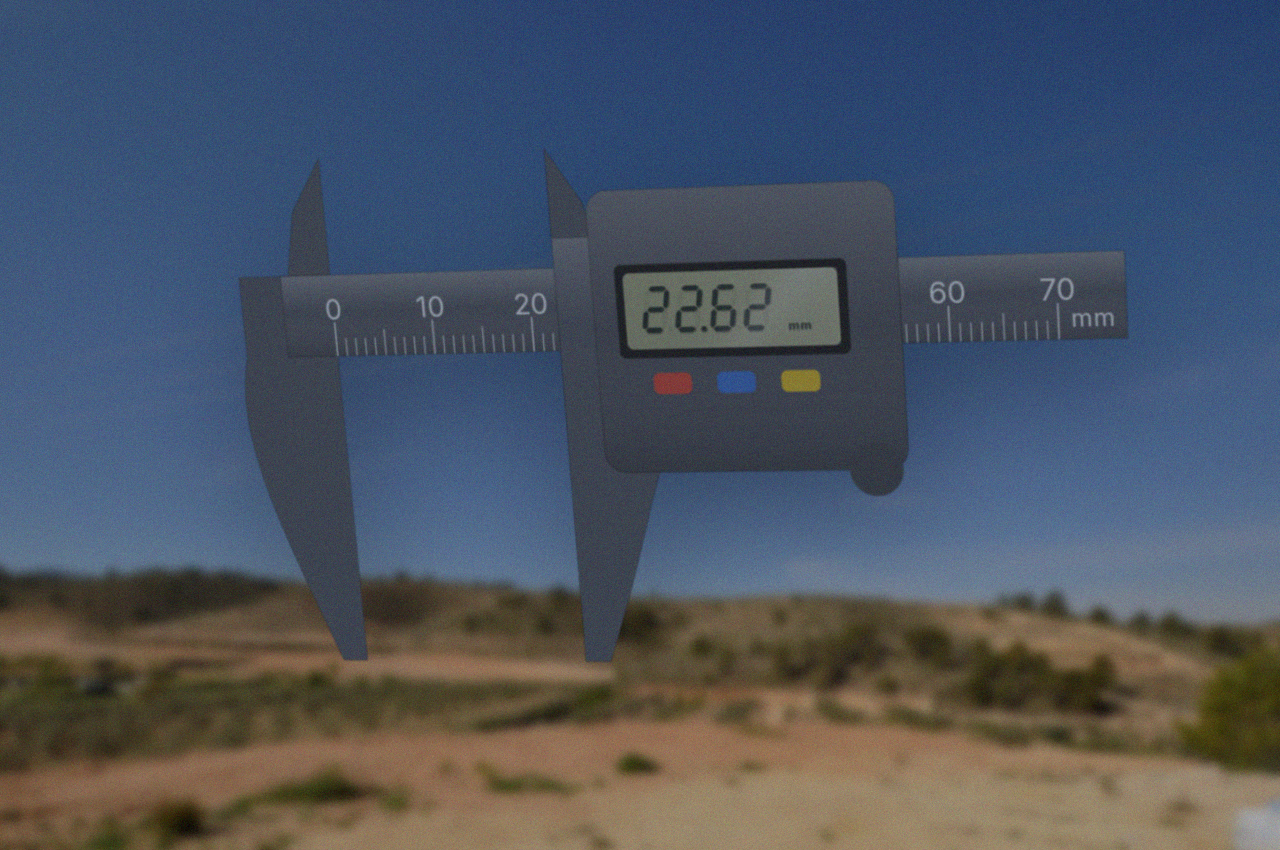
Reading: 22.62 mm
